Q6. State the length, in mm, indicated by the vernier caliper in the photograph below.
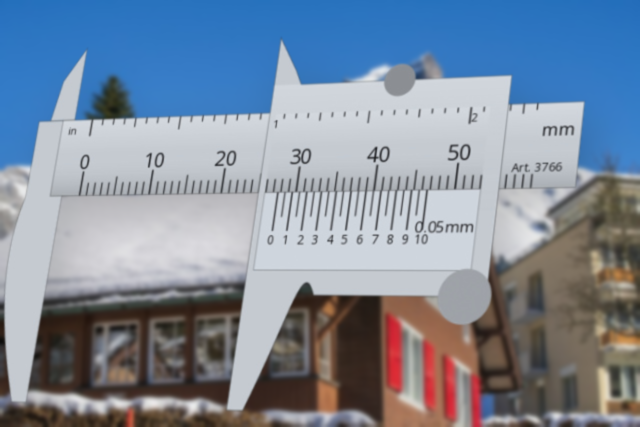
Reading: 27.6 mm
